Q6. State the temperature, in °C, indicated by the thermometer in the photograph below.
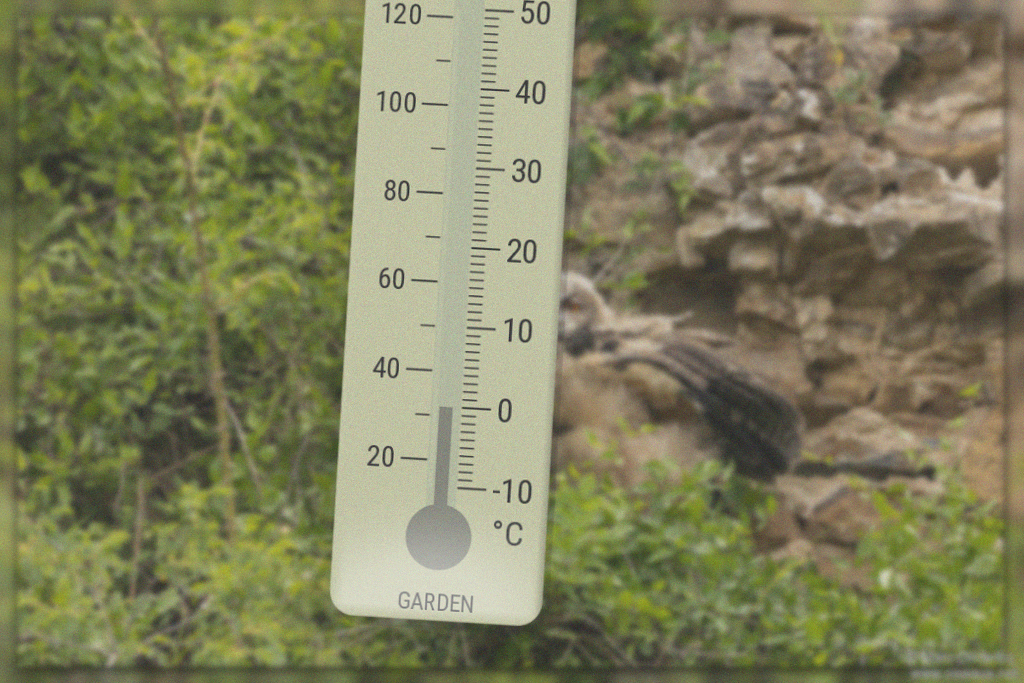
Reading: 0 °C
